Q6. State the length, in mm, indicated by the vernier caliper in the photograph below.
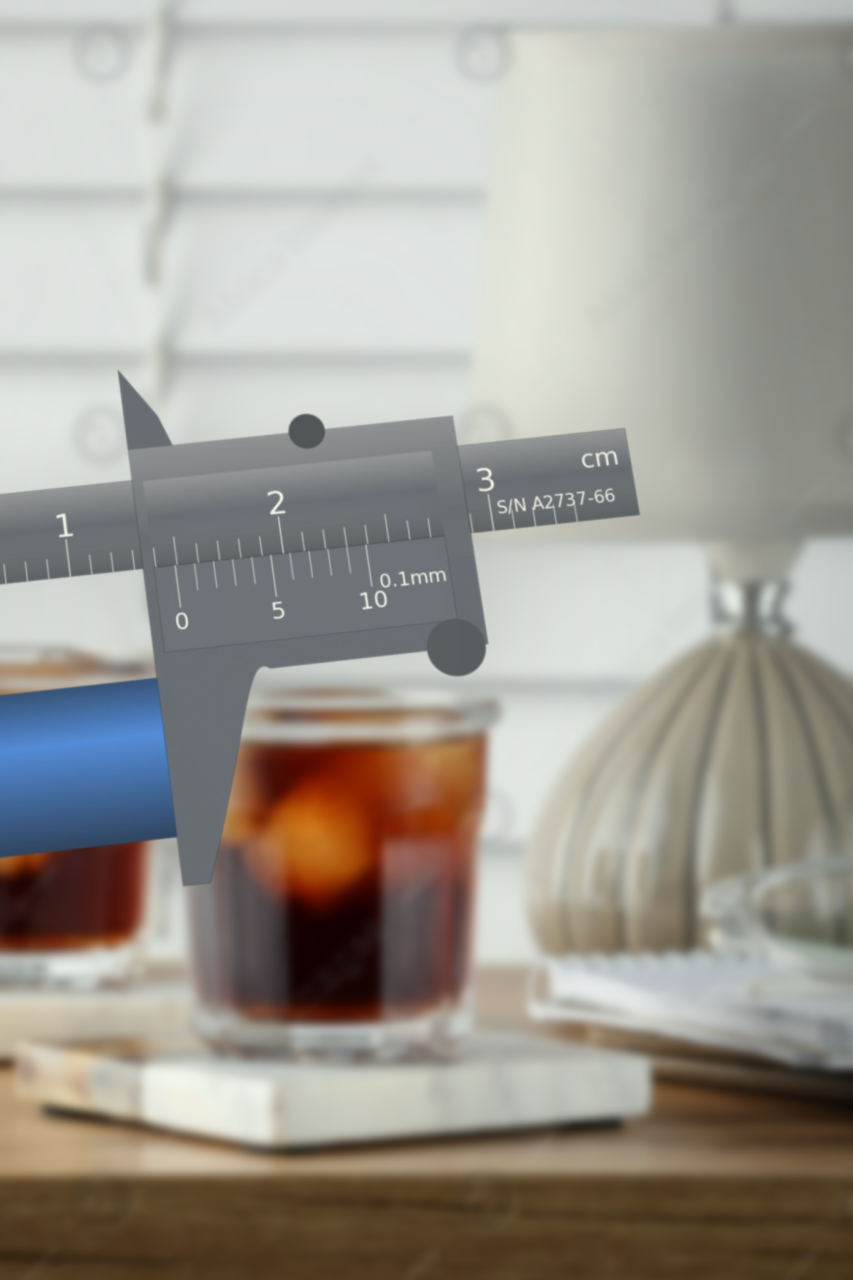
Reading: 14.9 mm
